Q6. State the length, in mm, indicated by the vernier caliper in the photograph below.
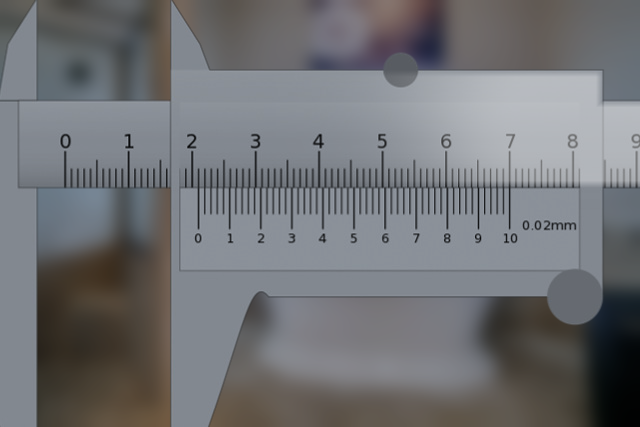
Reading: 21.0 mm
